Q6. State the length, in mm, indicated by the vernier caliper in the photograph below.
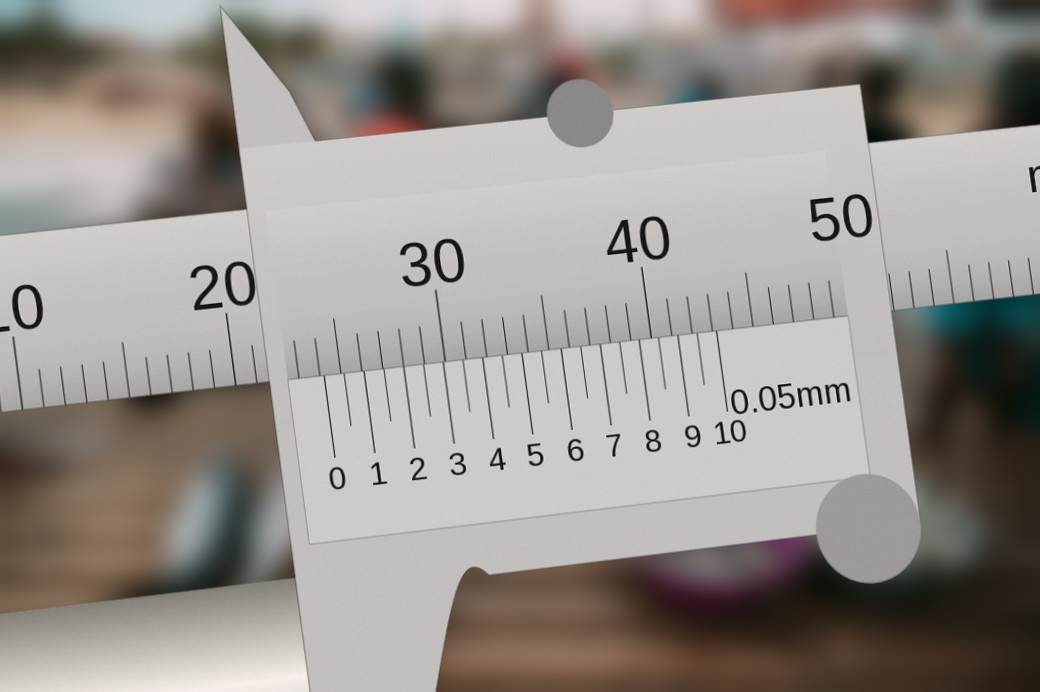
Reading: 24.2 mm
